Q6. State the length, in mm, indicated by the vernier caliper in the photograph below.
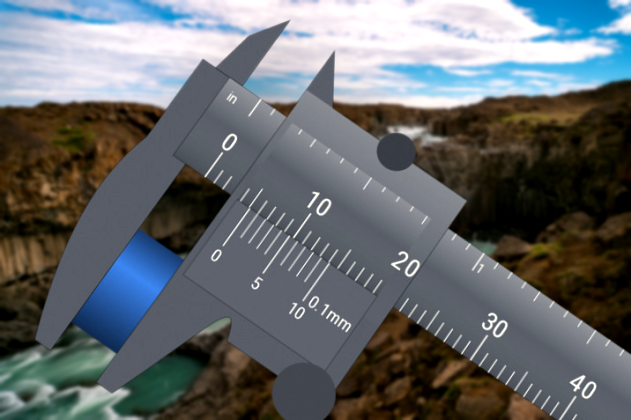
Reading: 5.1 mm
